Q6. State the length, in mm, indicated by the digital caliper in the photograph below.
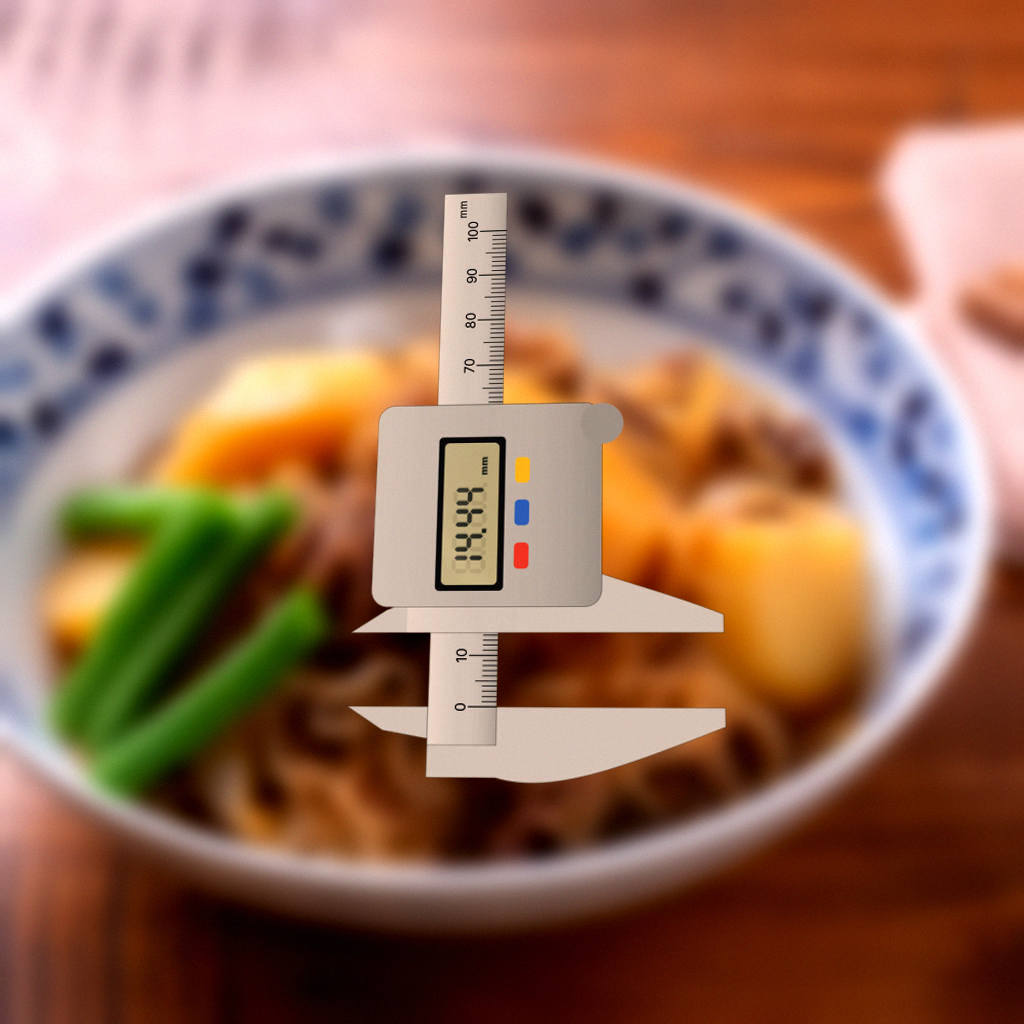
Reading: 14.44 mm
